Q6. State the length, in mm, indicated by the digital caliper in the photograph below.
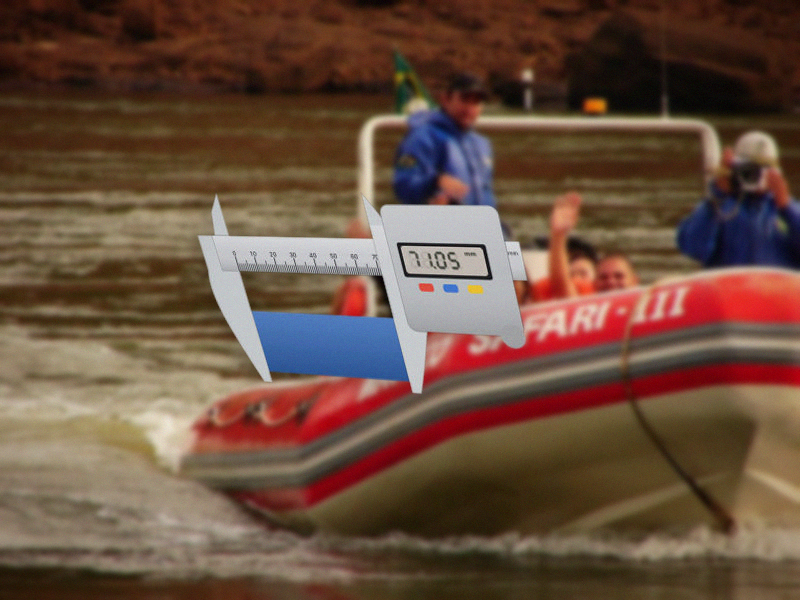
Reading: 71.05 mm
